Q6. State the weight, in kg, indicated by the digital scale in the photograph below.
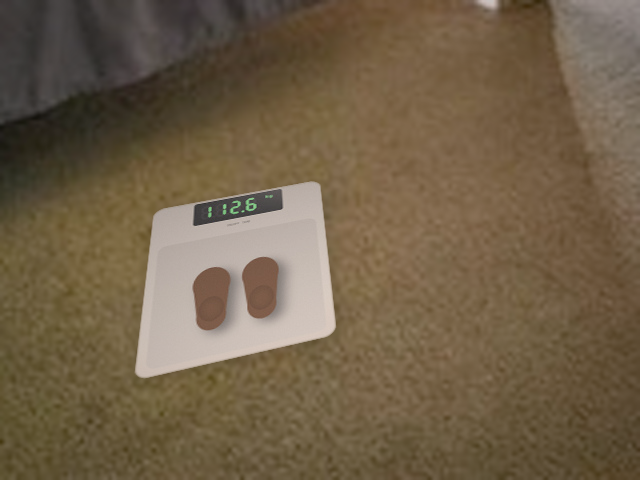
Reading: 112.6 kg
